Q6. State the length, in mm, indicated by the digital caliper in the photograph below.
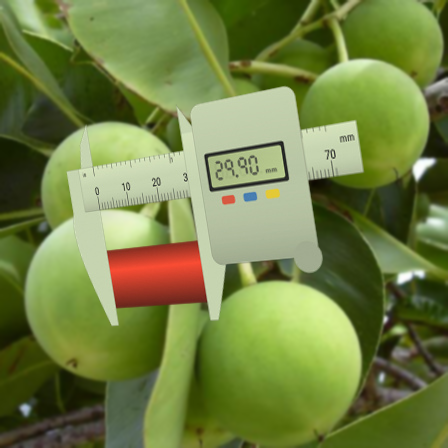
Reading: 29.90 mm
